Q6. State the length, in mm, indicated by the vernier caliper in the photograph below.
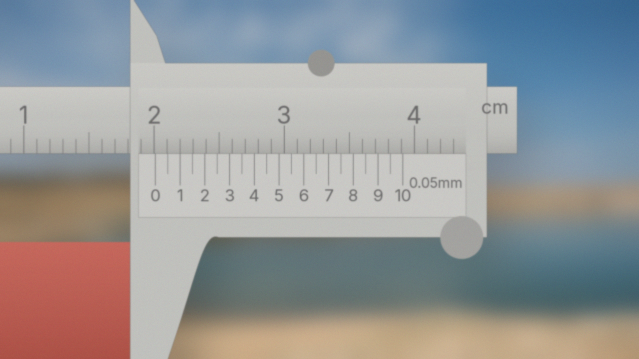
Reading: 20.1 mm
